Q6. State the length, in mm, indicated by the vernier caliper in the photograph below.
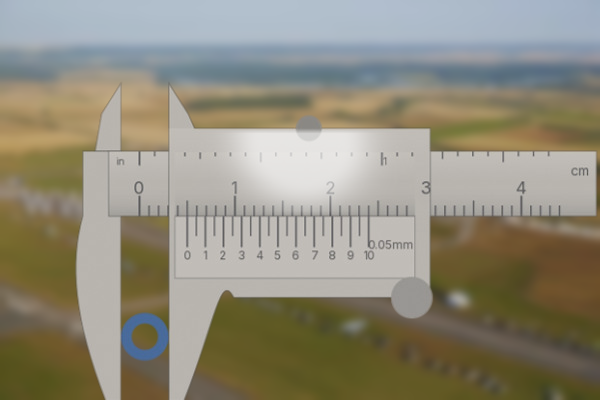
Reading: 5.0 mm
